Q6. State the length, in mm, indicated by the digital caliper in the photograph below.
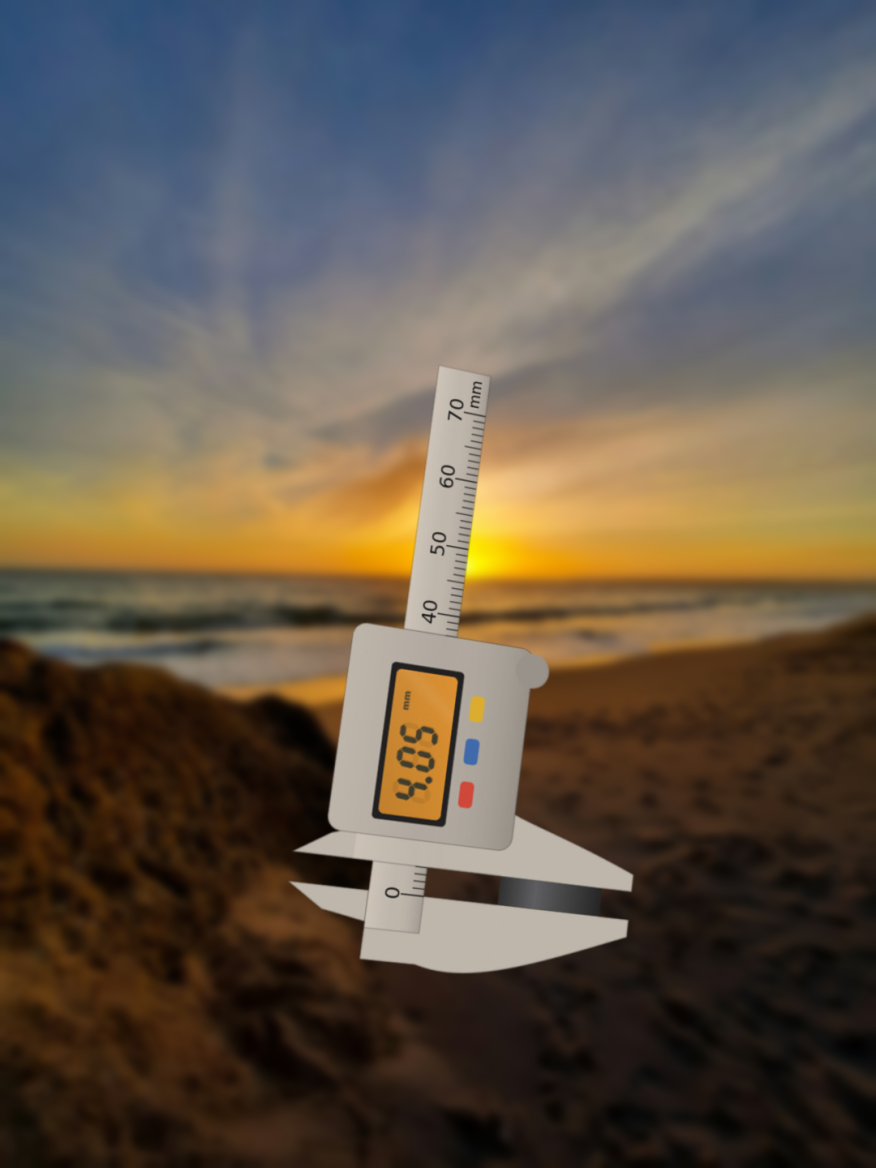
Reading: 4.05 mm
